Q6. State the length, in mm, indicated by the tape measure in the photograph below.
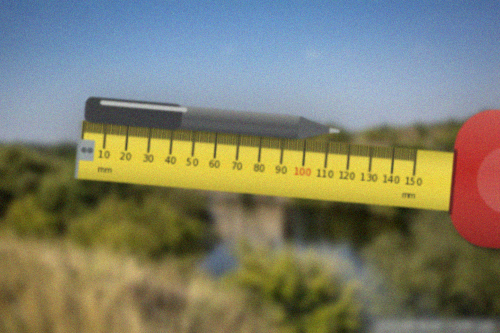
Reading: 115 mm
